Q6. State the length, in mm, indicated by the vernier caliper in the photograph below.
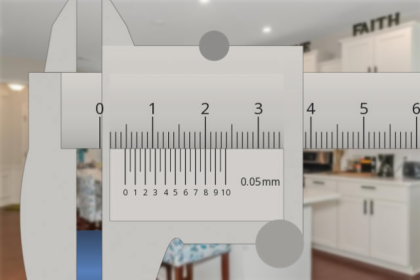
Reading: 4.8 mm
